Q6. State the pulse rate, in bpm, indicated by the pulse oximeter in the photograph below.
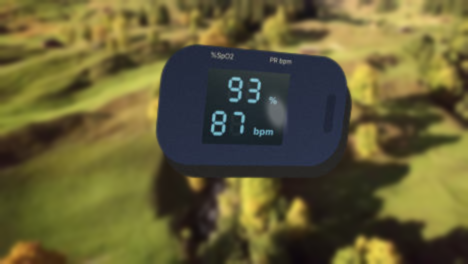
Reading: 87 bpm
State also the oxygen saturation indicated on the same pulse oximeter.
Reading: 93 %
